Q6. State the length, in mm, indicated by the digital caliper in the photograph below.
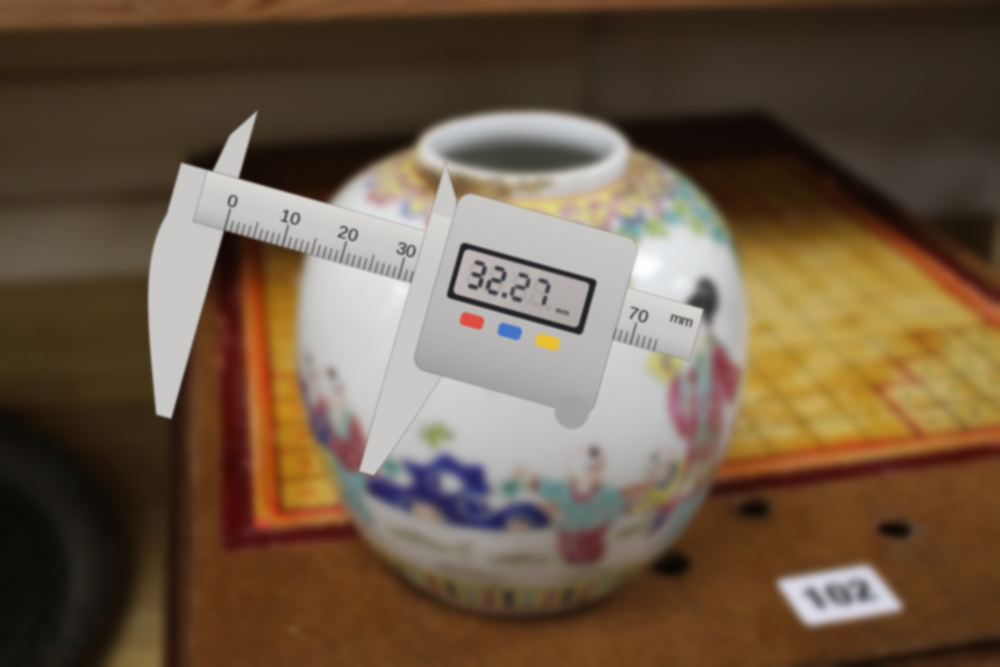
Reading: 32.27 mm
